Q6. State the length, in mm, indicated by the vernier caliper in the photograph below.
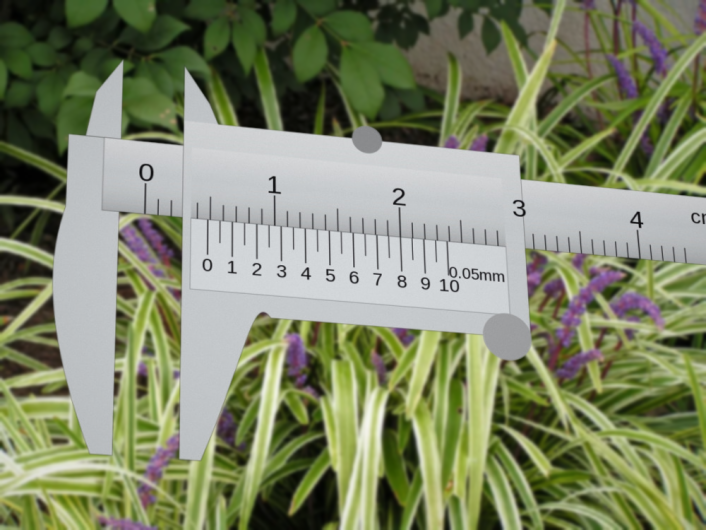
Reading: 4.8 mm
